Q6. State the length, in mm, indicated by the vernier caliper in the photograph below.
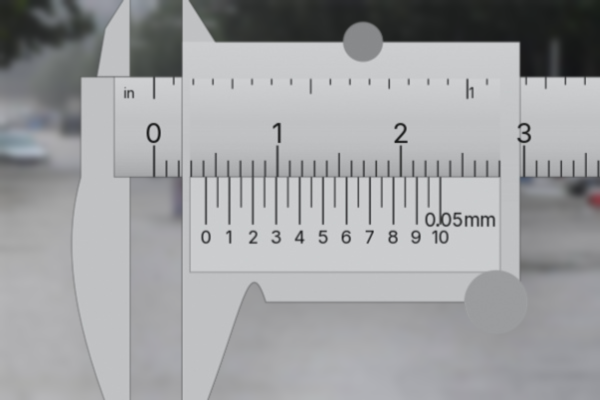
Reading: 4.2 mm
